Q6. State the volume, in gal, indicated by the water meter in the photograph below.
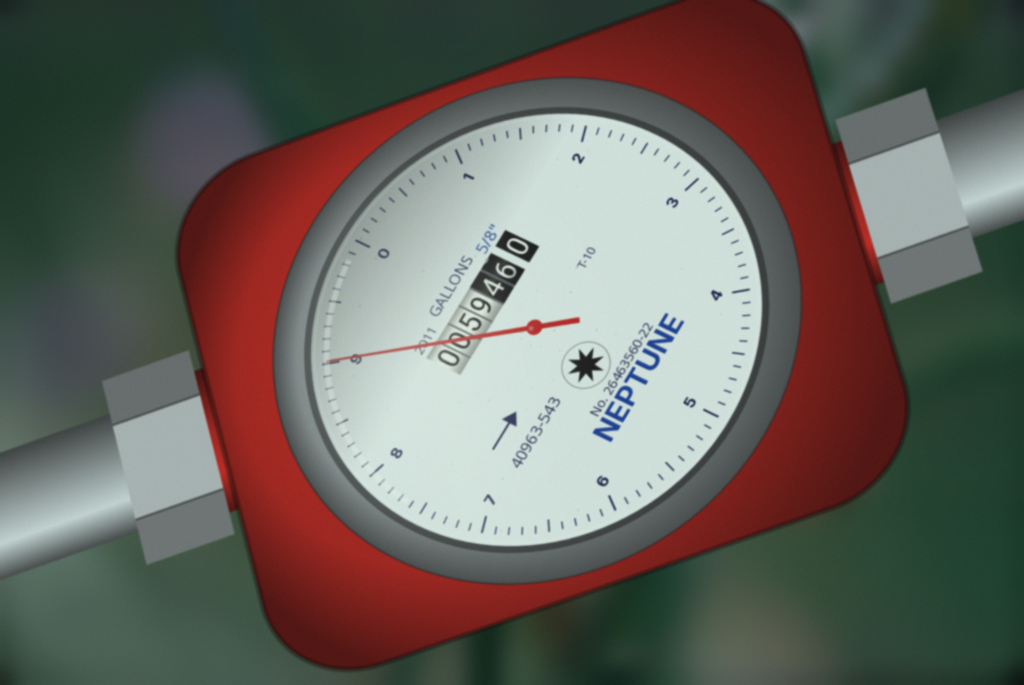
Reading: 59459.0 gal
